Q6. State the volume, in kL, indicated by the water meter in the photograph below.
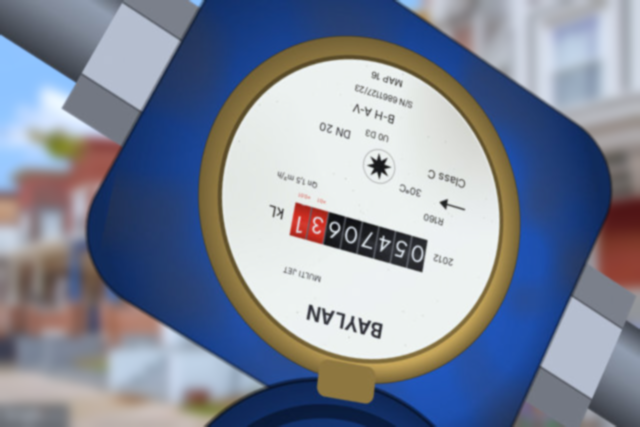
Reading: 54706.31 kL
